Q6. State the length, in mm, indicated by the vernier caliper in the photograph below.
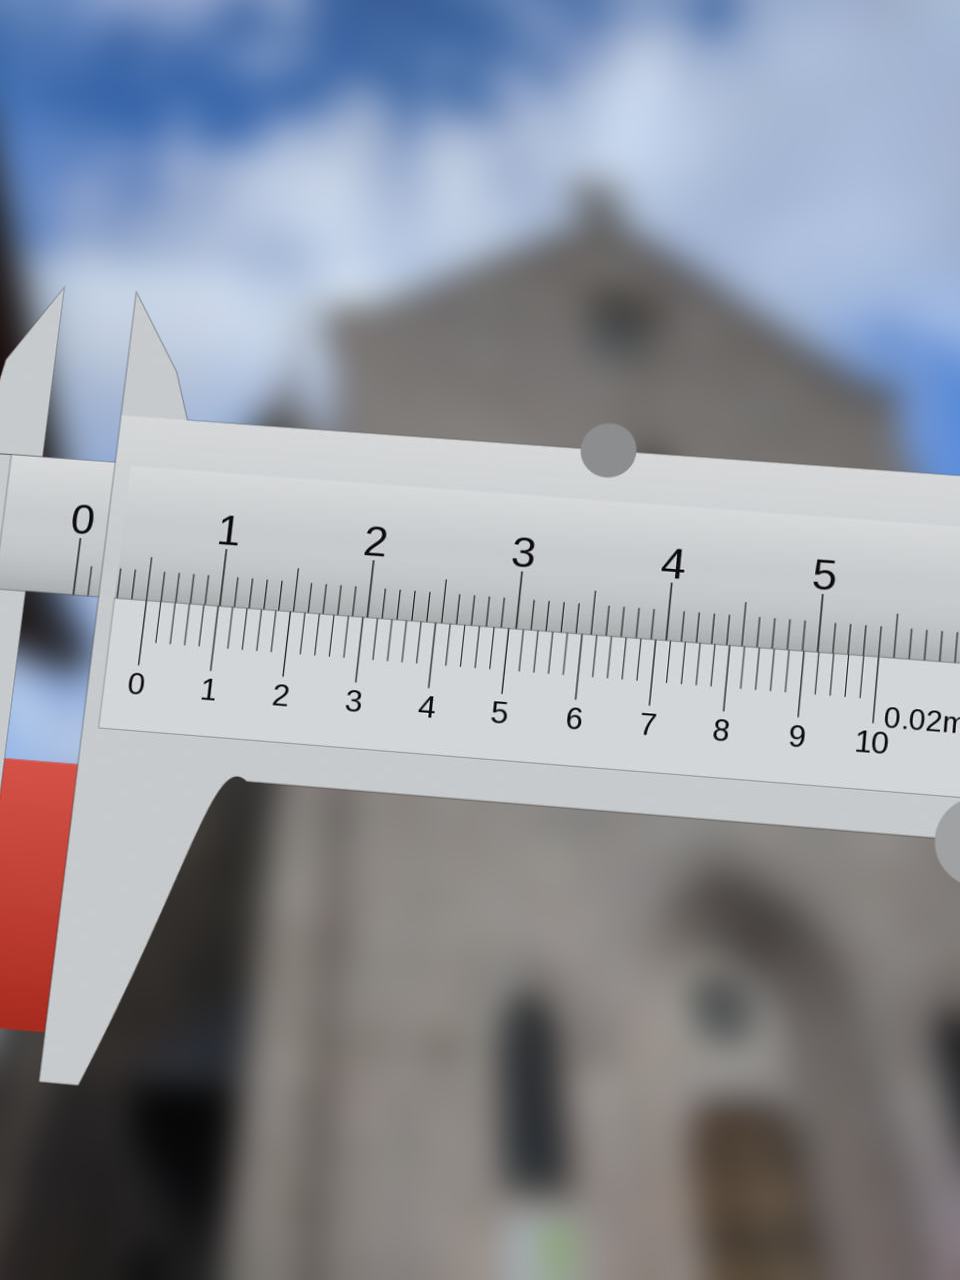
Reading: 5.0 mm
